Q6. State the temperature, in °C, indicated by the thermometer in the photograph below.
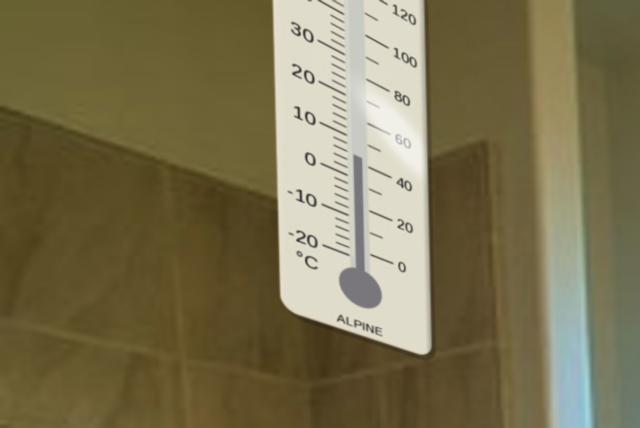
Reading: 6 °C
